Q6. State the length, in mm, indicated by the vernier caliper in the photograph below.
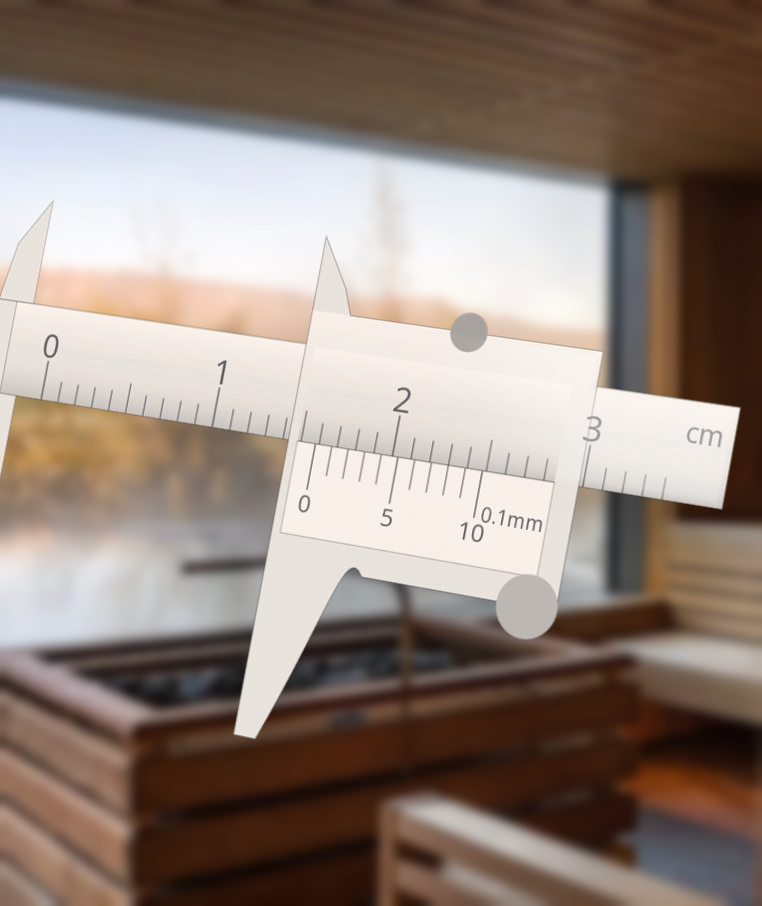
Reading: 15.8 mm
